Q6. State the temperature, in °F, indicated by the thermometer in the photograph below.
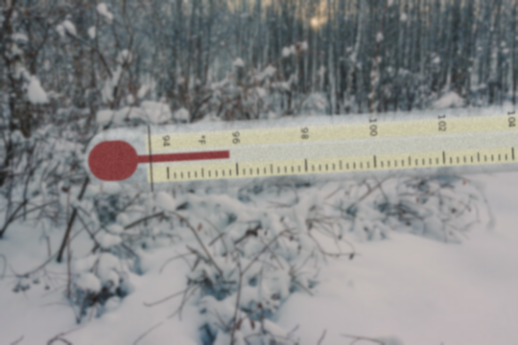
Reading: 95.8 °F
